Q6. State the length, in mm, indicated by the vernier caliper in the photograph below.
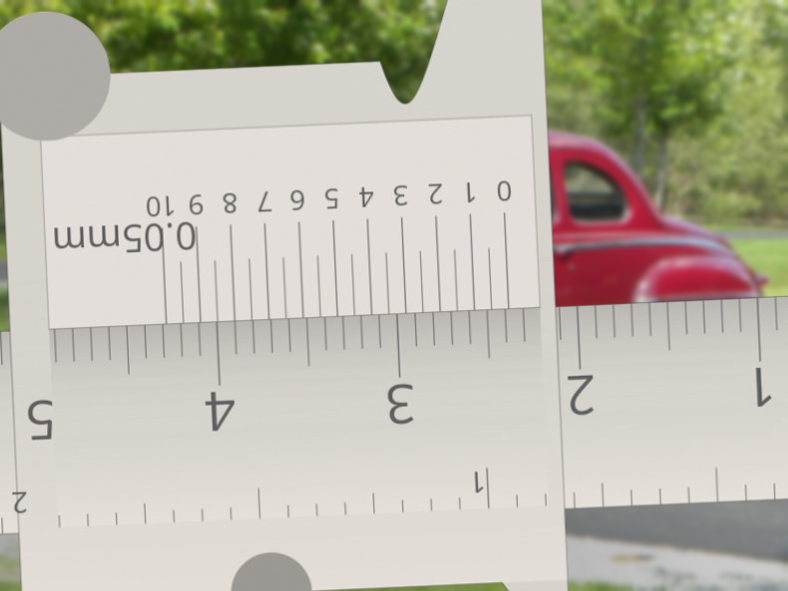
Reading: 23.8 mm
